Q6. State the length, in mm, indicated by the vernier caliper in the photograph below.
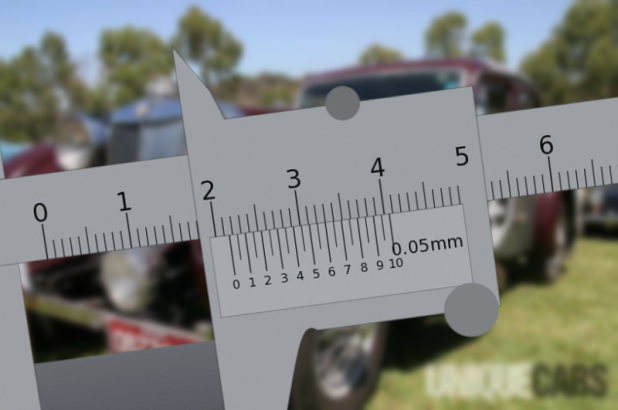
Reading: 21.6 mm
